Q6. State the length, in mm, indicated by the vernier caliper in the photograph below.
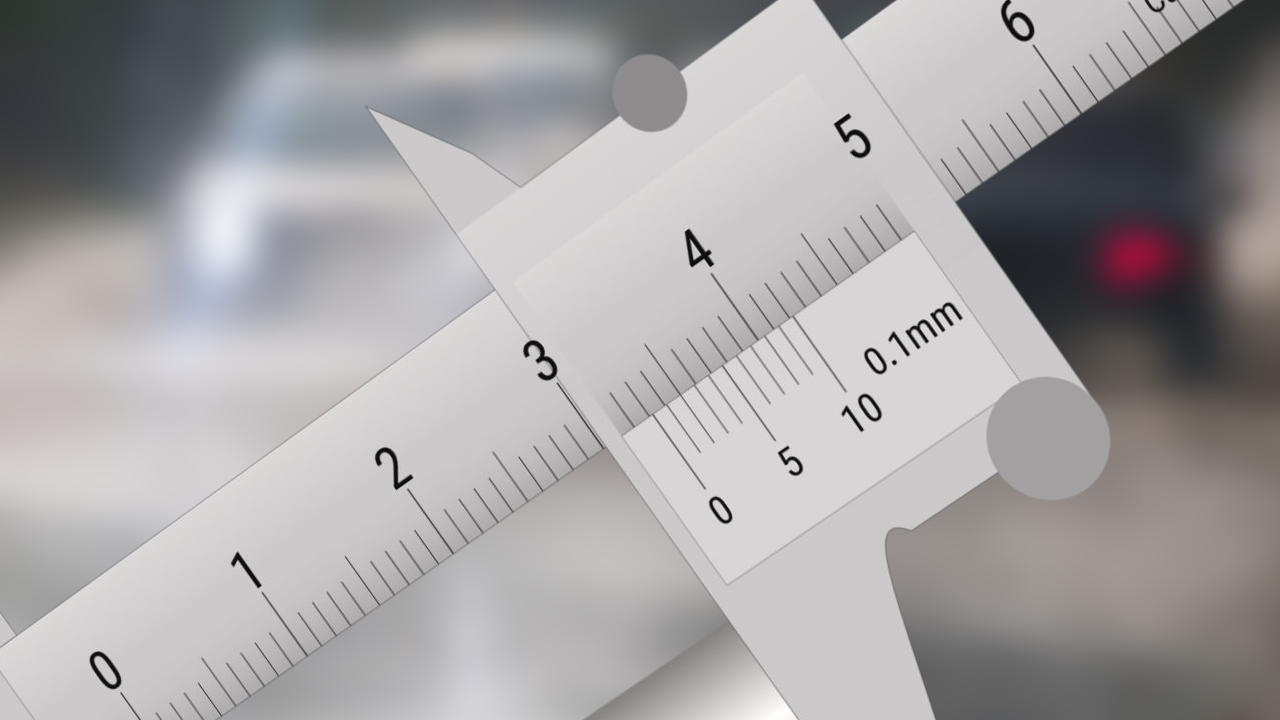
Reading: 33.2 mm
